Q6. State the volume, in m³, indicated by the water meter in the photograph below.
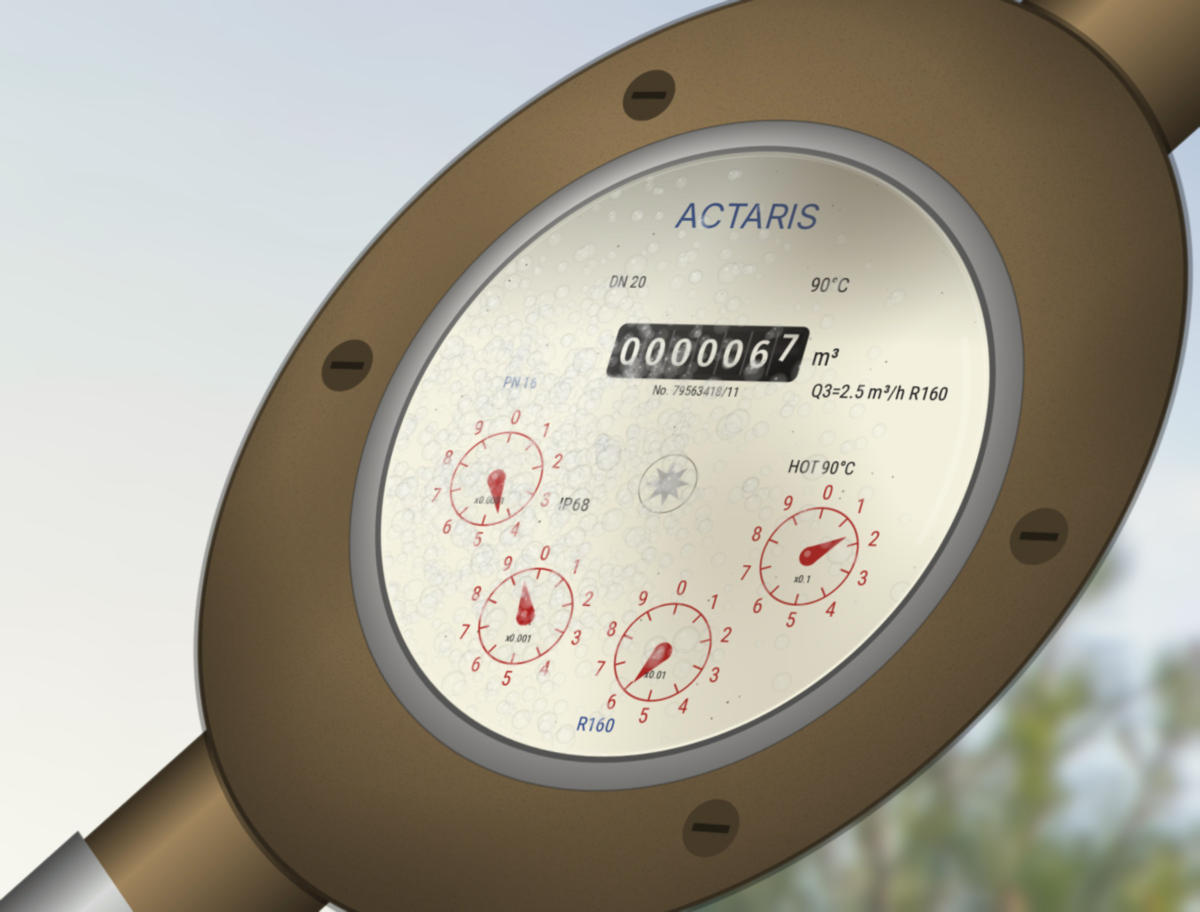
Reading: 67.1594 m³
